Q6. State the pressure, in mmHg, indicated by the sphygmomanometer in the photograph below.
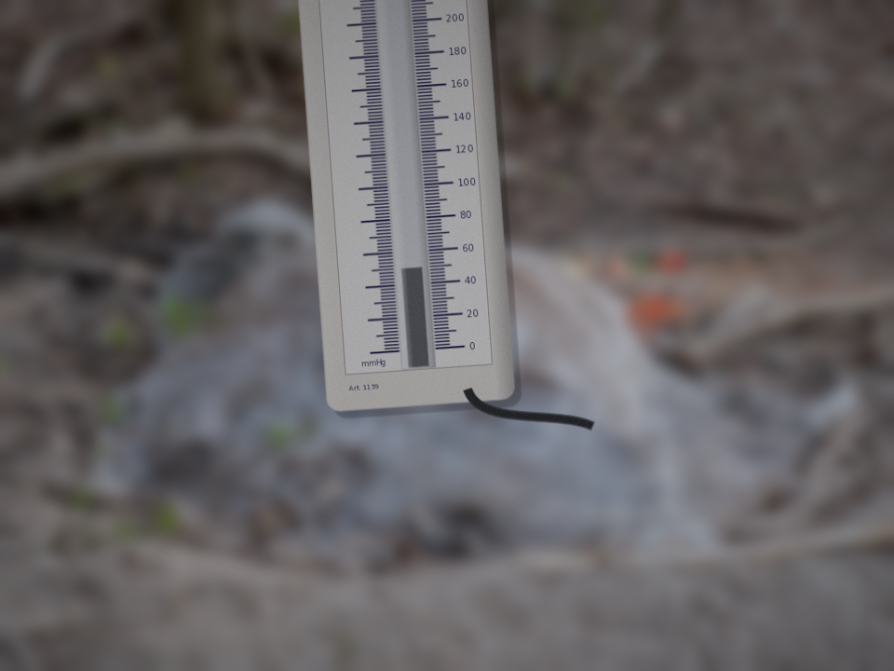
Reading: 50 mmHg
